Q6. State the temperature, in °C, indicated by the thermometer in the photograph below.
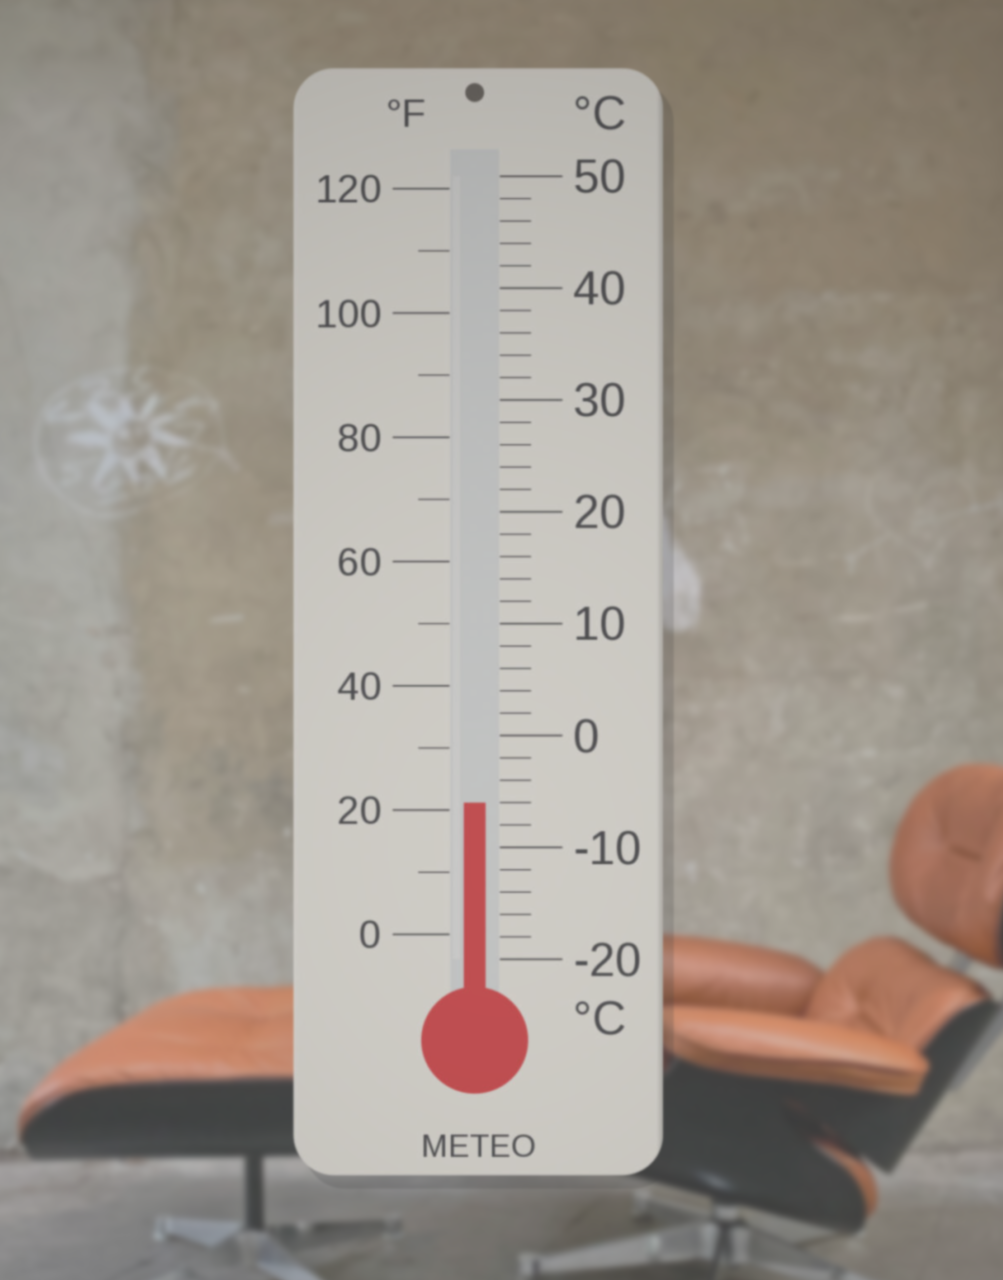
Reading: -6 °C
